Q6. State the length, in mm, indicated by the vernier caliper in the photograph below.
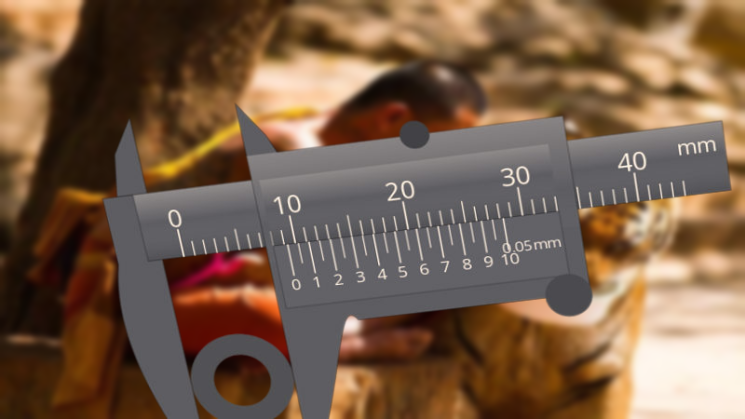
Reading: 9.3 mm
